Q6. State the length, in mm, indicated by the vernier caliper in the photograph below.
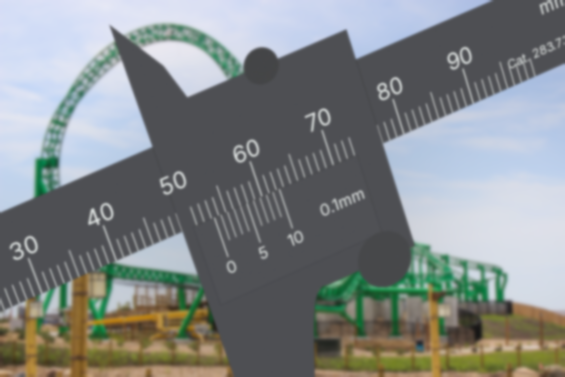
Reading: 53.4 mm
